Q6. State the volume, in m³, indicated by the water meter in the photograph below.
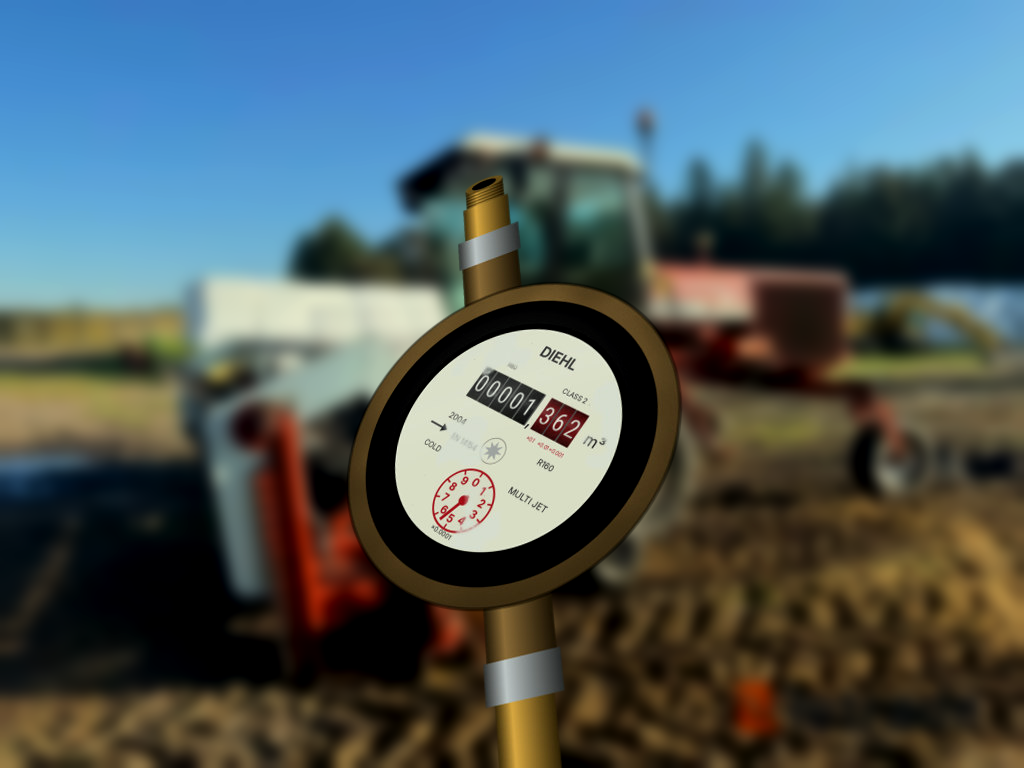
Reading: 1.3625 m³
